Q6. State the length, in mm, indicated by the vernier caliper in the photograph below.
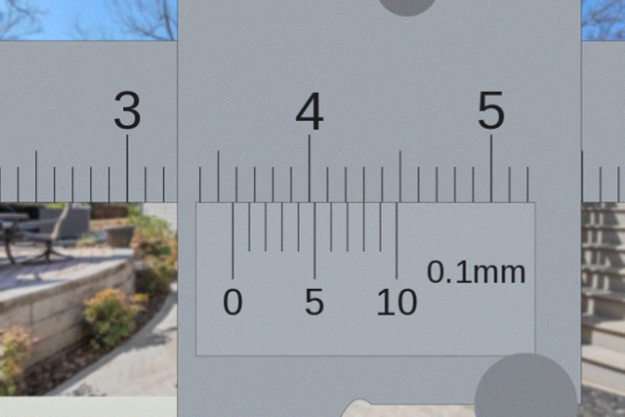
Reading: 35.8 mm
